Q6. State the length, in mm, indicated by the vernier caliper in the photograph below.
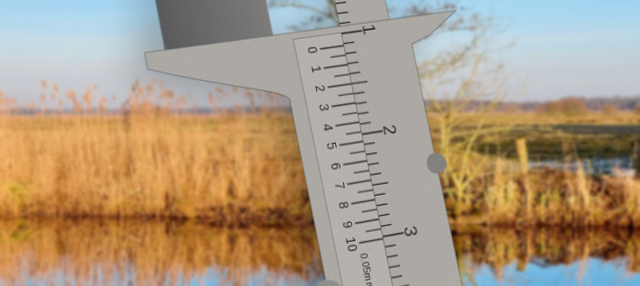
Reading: 11.2 mm
